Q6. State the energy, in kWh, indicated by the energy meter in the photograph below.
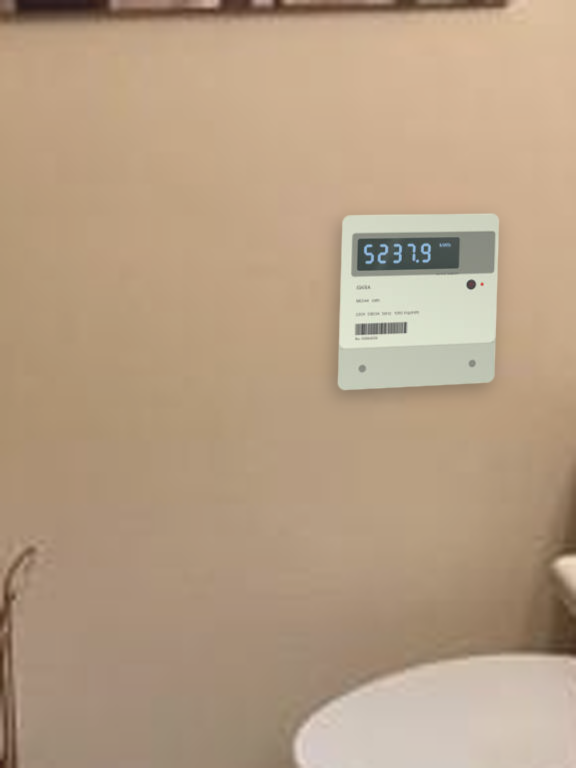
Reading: 5237.9 kWh
